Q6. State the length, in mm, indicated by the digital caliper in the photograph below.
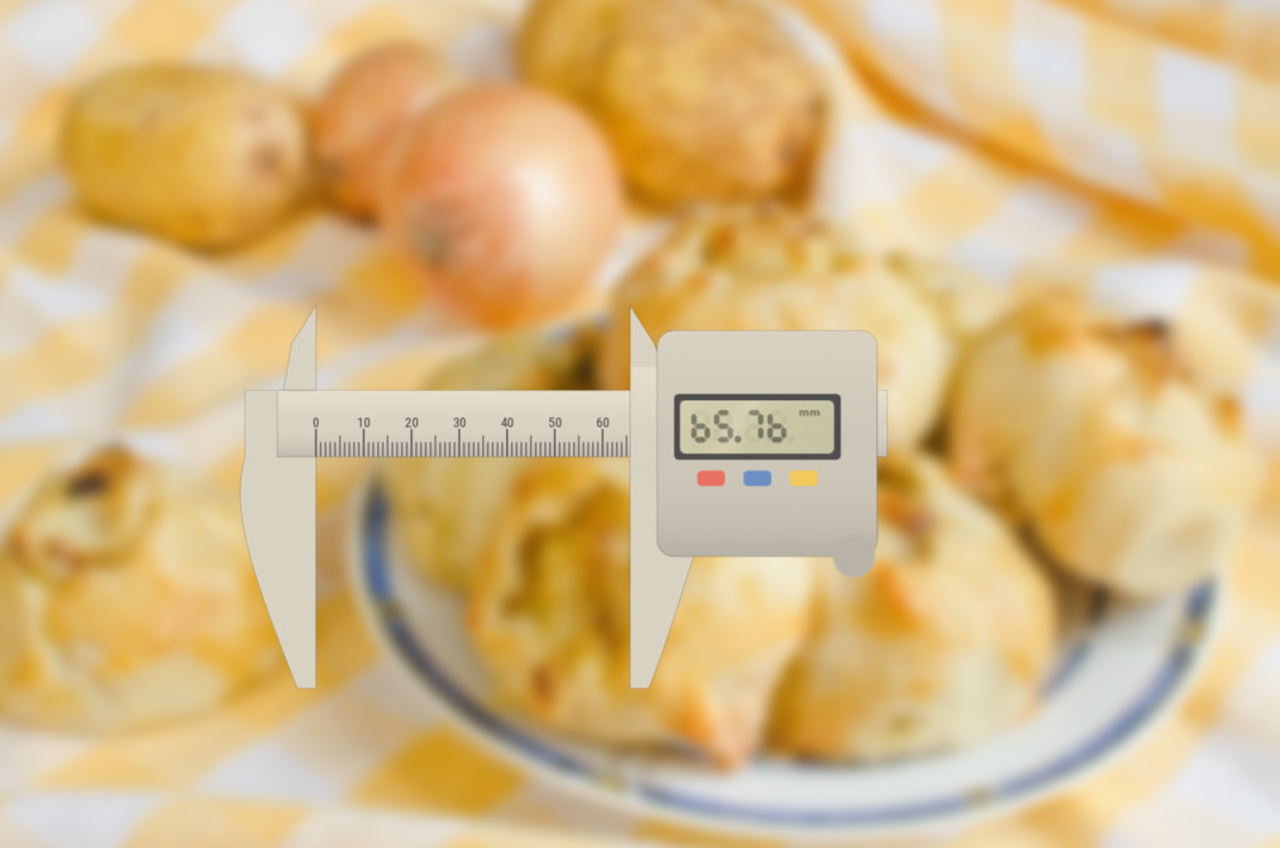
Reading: 65.76 mm
